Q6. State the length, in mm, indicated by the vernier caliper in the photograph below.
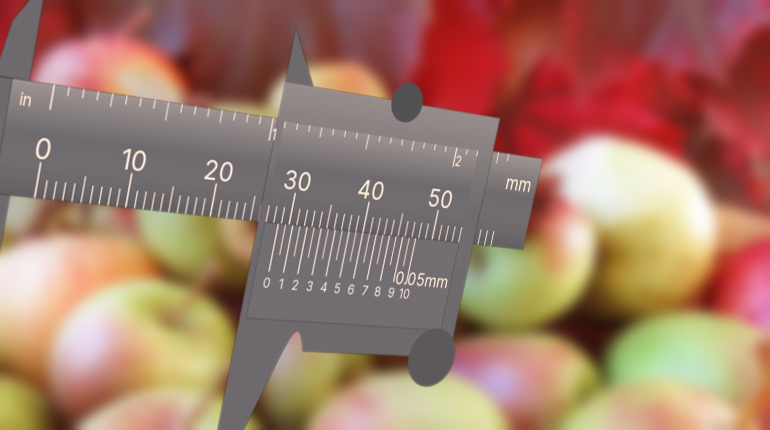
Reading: 28.6 mm
